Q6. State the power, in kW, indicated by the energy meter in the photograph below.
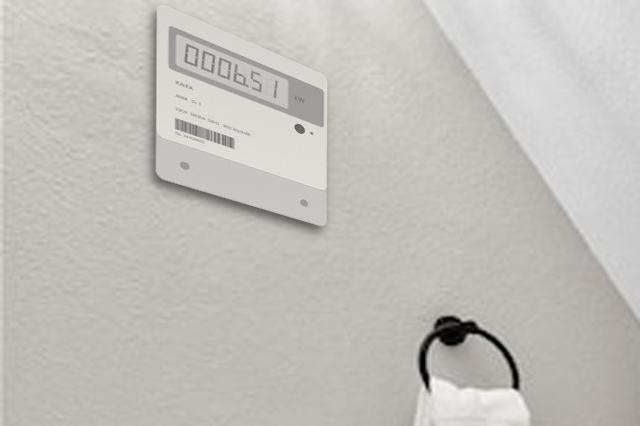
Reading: 6.51 kW
